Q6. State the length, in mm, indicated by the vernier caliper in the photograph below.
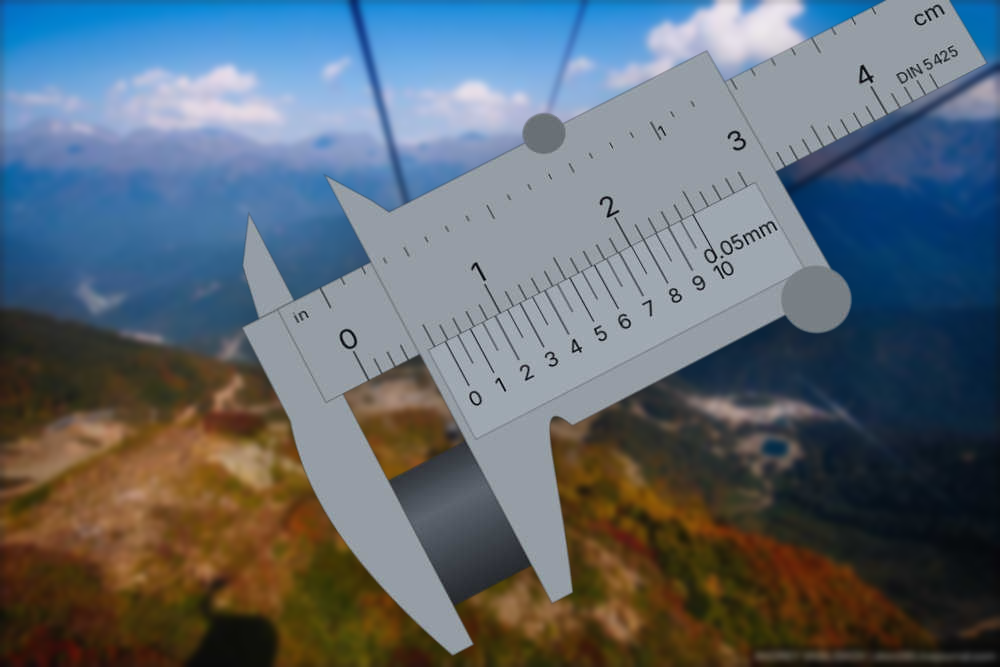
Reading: 5.8 mm
